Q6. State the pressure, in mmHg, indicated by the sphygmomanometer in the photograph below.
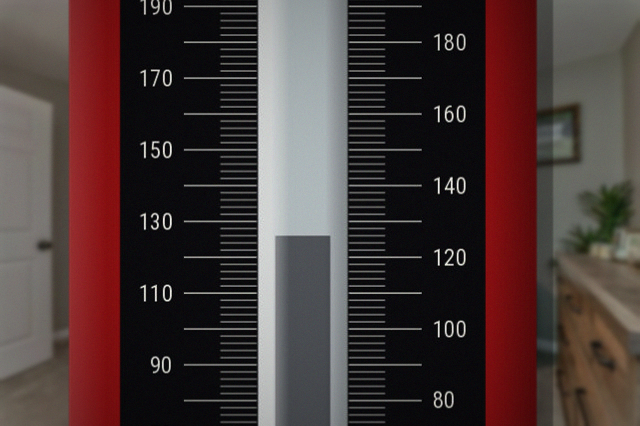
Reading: 126 mmHg
